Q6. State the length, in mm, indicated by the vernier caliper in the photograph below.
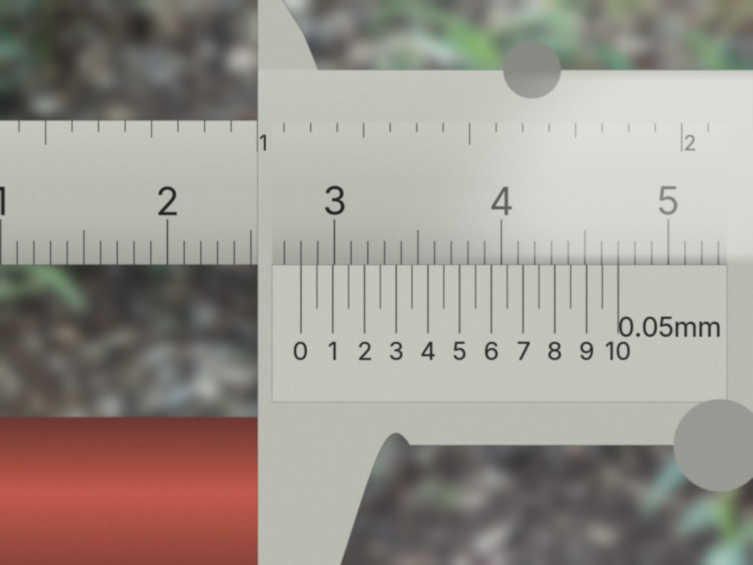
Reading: 28.0 mm
